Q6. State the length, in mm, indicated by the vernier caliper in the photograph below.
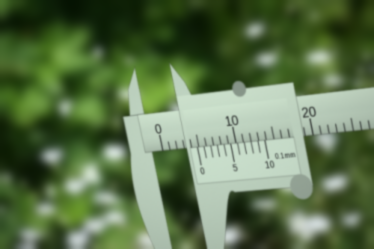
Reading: 4.8 mm
